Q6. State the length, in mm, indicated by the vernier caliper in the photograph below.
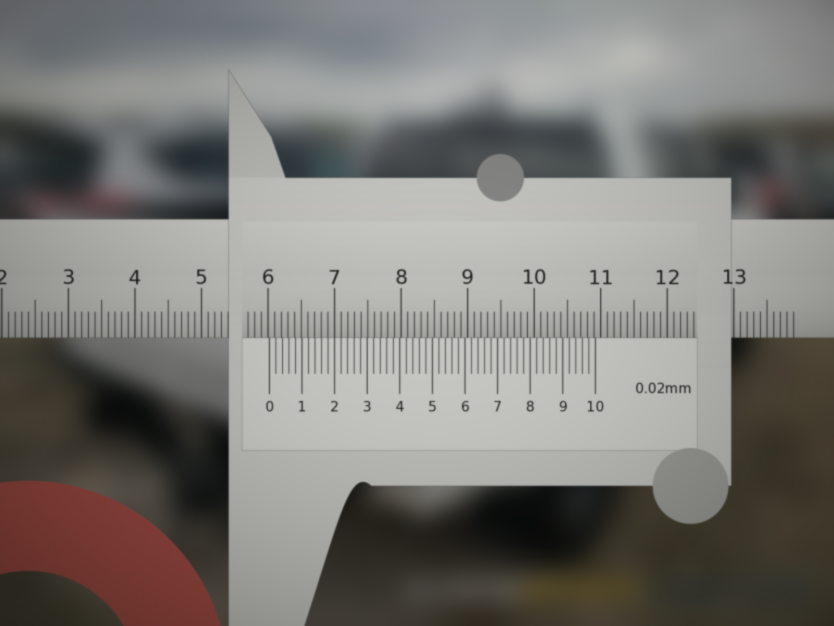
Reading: 60.2 mm
